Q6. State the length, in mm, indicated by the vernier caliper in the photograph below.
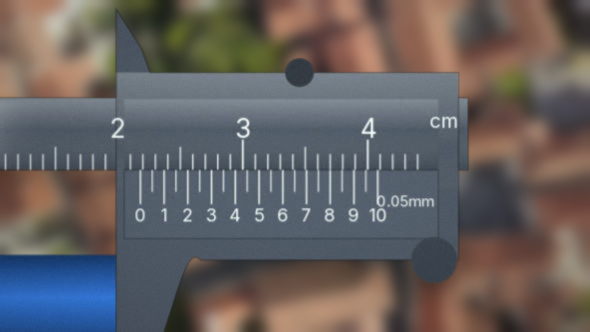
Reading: 21.8 mm
